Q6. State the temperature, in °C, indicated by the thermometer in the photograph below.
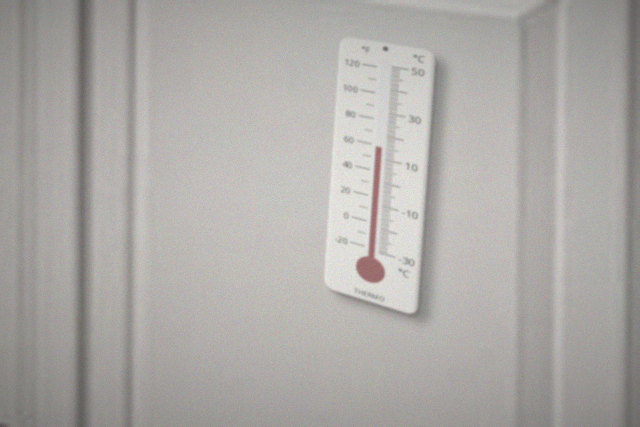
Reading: 15 °C
